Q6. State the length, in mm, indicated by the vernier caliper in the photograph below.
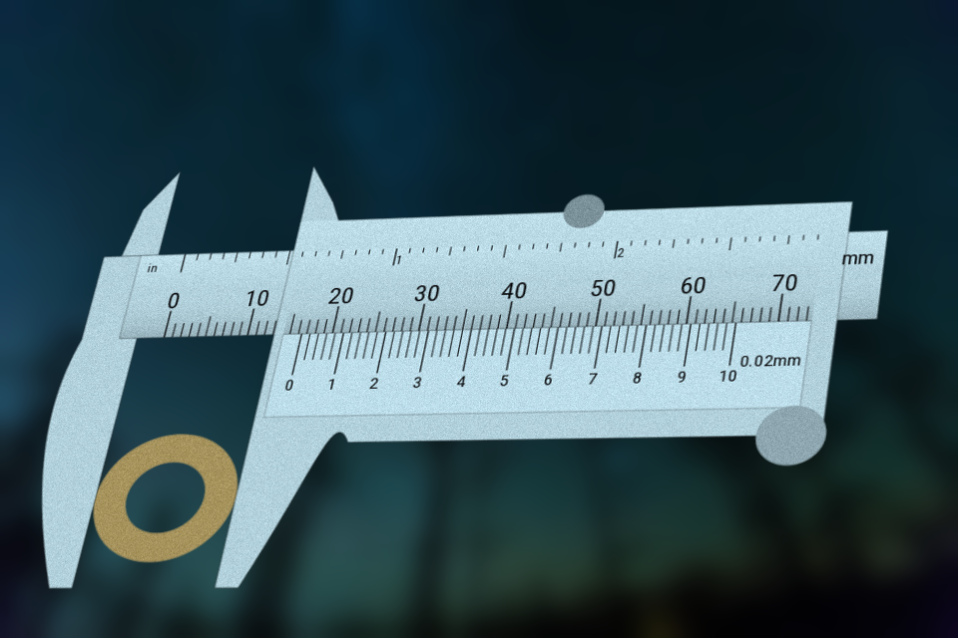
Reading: 16.4 mm
